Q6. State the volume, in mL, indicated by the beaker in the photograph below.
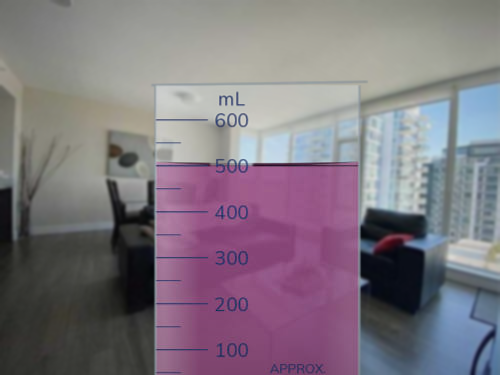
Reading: 500 mL
